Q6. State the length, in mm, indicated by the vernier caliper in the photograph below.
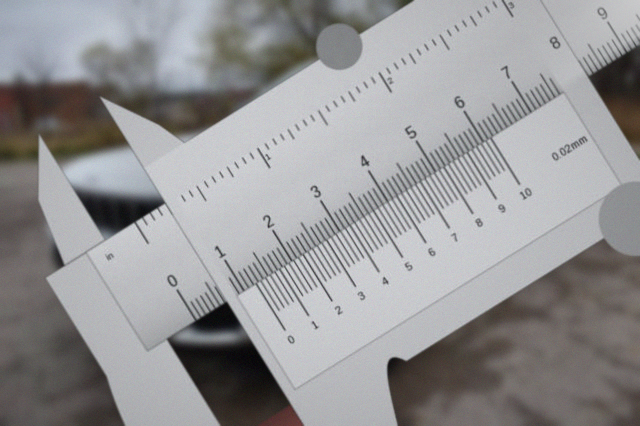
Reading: 12.5 mm
